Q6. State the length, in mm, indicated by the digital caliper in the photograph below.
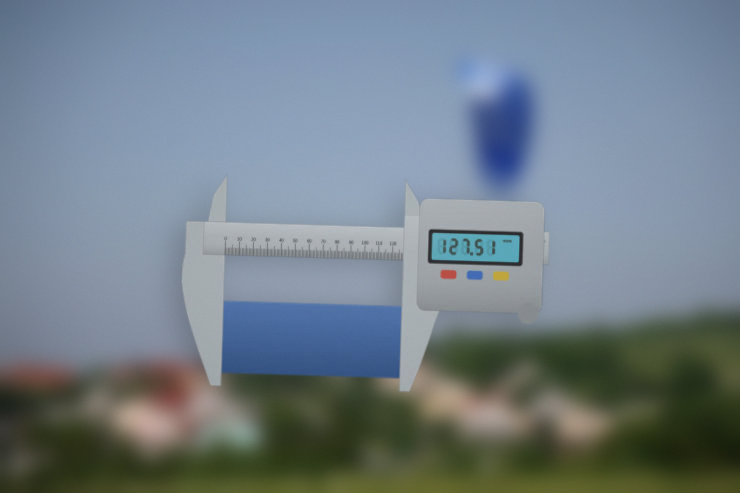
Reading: 127.51 mm
